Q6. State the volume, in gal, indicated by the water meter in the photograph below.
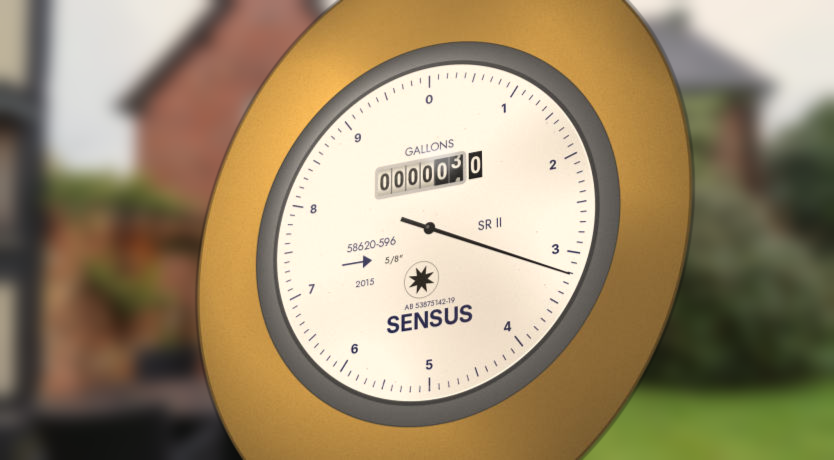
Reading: 33.2 gal
